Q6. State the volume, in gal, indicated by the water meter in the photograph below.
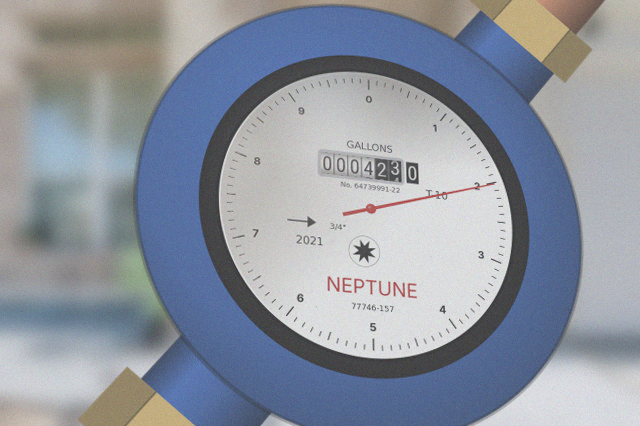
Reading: 4232.0 gal
